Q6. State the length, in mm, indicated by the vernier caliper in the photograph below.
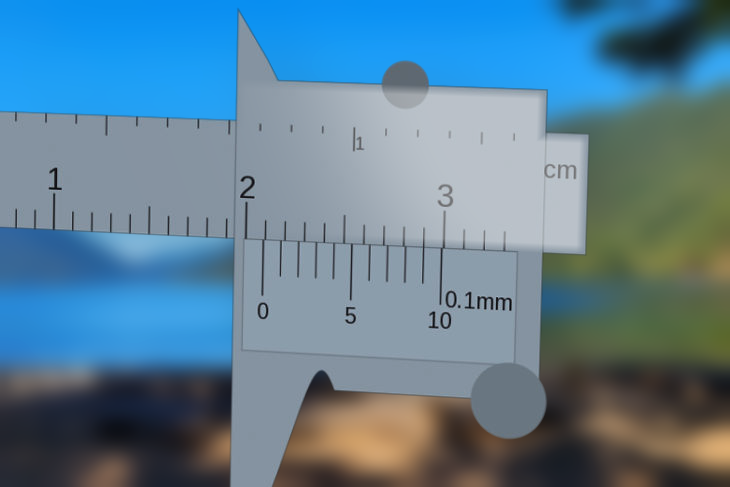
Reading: 20.9 mm
